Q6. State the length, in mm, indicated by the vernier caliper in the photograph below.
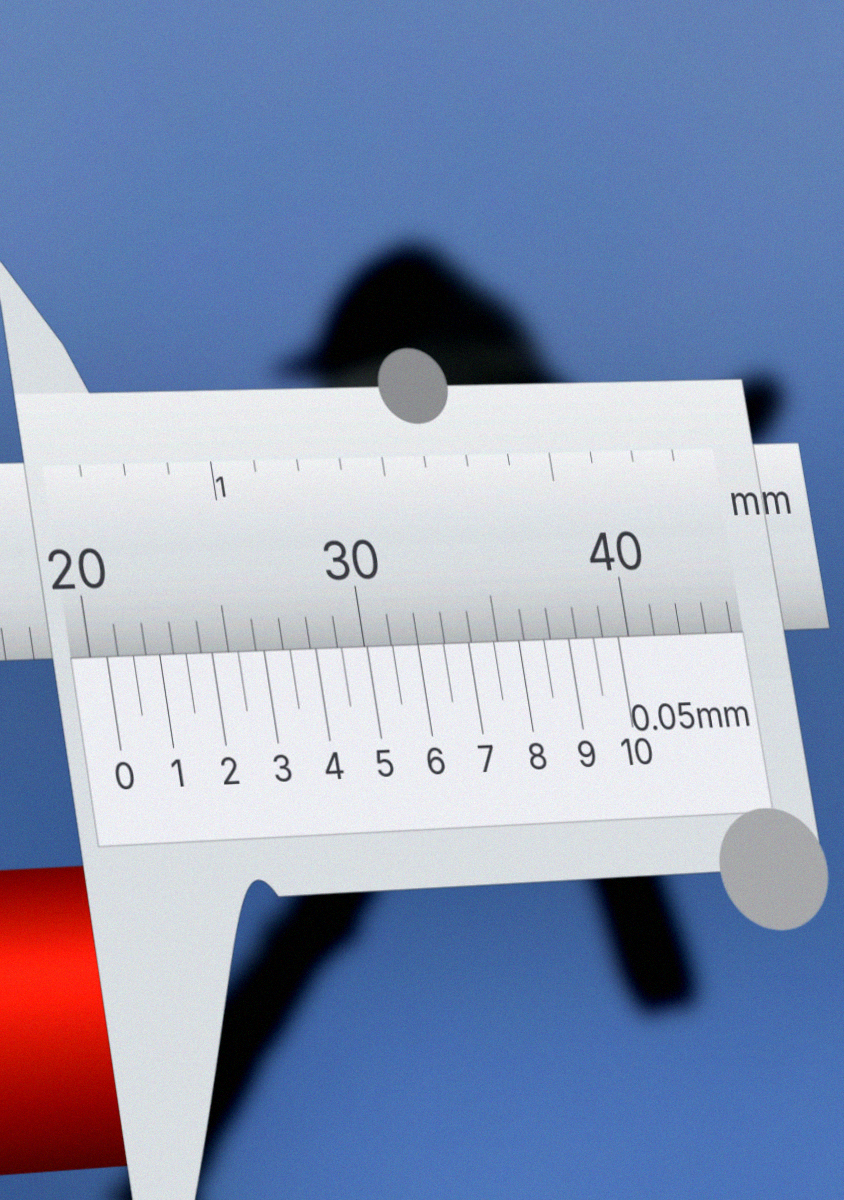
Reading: 20.60 mm
